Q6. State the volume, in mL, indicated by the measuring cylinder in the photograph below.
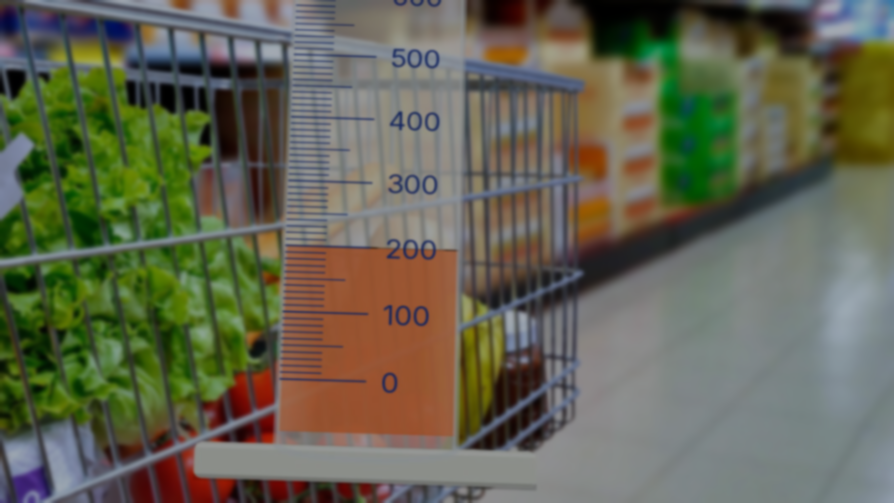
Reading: 200 mL
